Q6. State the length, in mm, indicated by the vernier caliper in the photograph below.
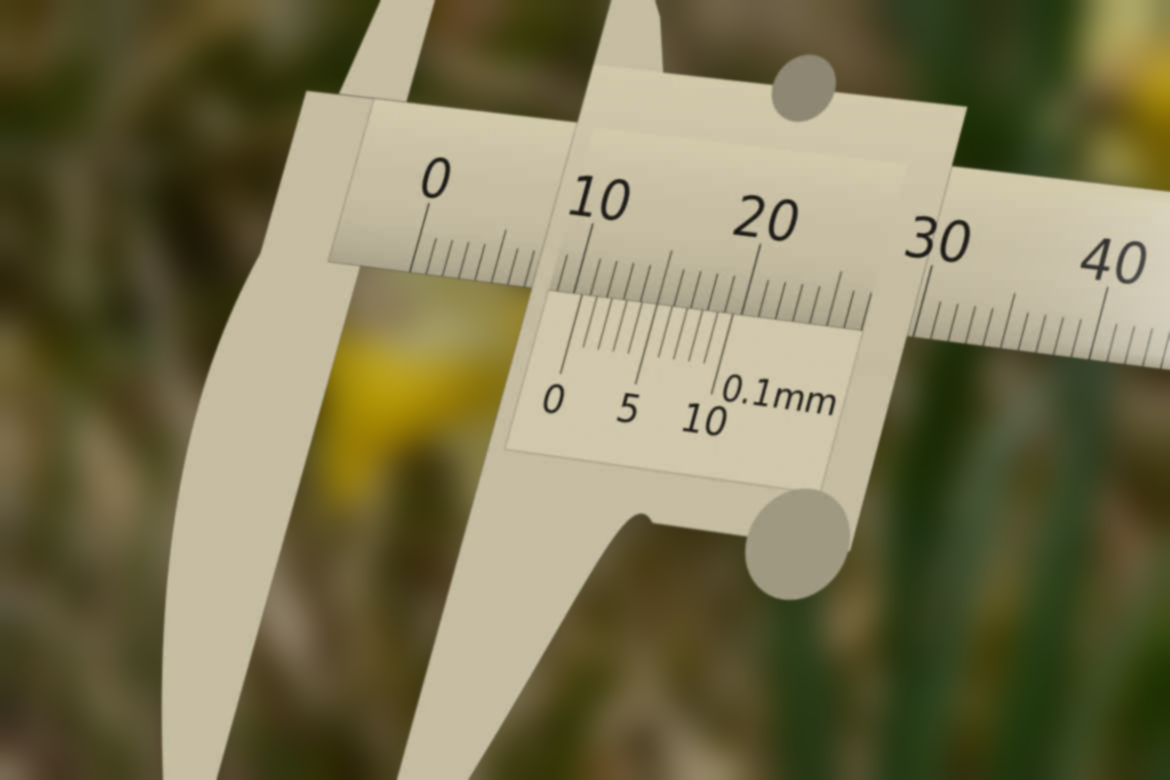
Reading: 10.5 mm
